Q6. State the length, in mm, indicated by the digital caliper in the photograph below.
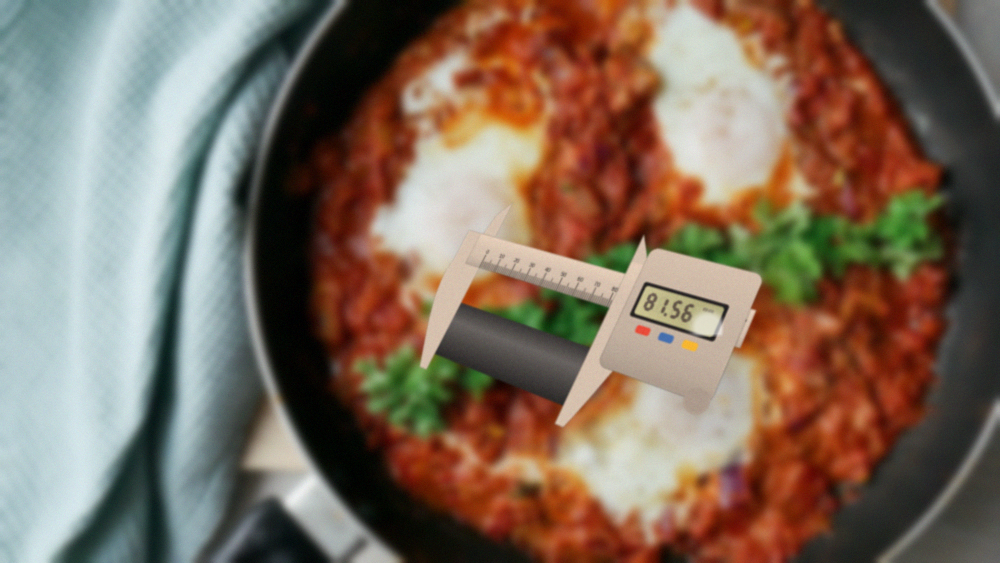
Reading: 81.56 mm
